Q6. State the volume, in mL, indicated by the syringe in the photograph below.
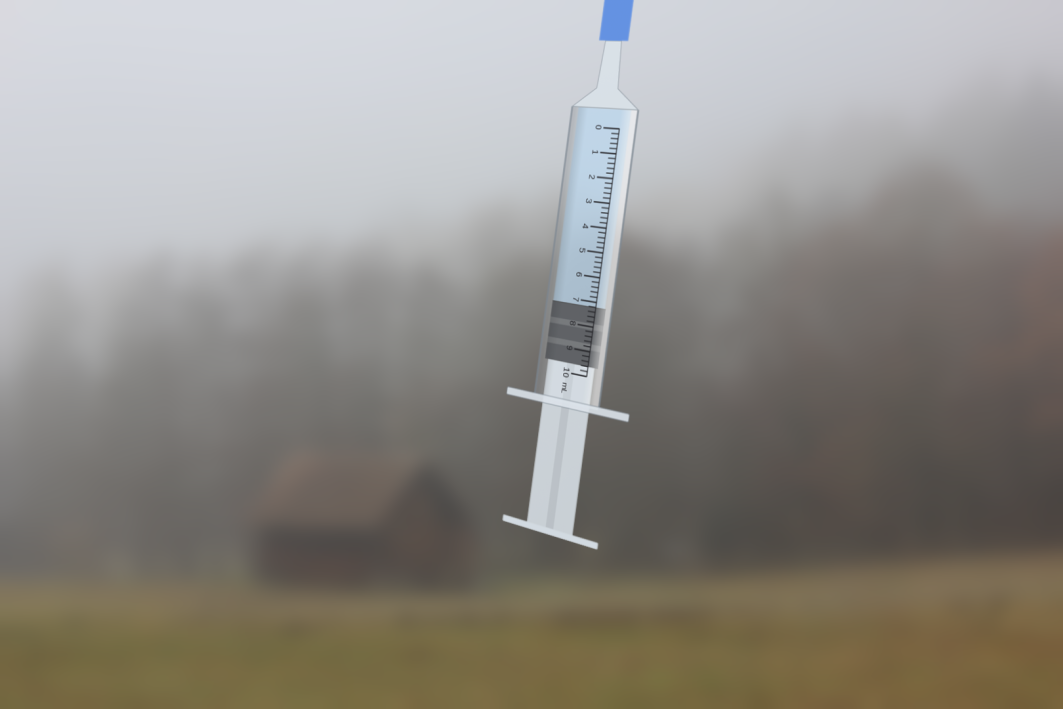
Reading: 7.2 mL
